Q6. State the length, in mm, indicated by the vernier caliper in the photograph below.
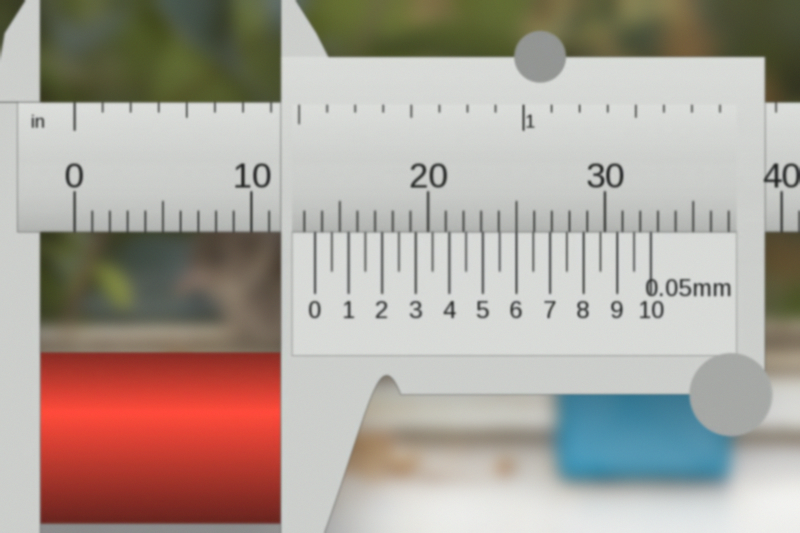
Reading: 13.6 mm
